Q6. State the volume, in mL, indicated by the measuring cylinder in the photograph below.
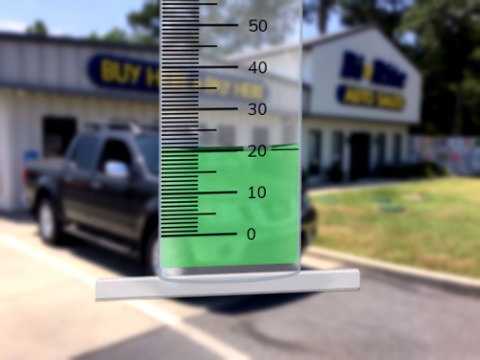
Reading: 20 mL
